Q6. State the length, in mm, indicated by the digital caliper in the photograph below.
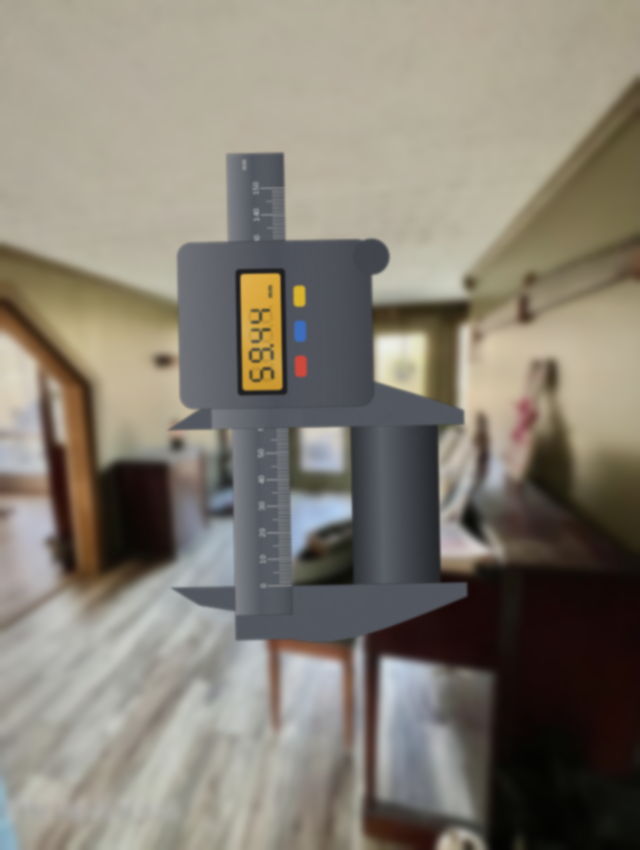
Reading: 59.44 mm
